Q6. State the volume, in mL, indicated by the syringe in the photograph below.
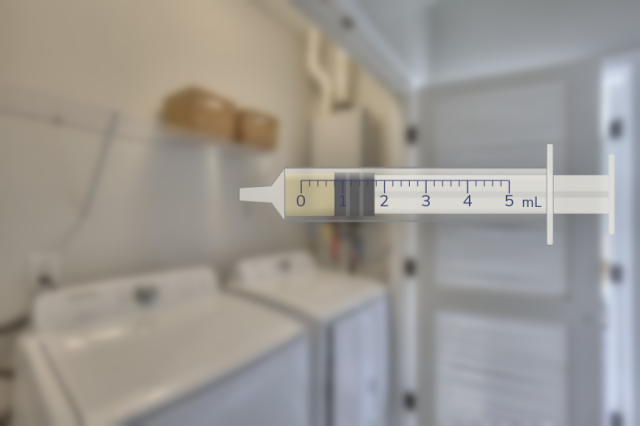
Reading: 0.8 mL
